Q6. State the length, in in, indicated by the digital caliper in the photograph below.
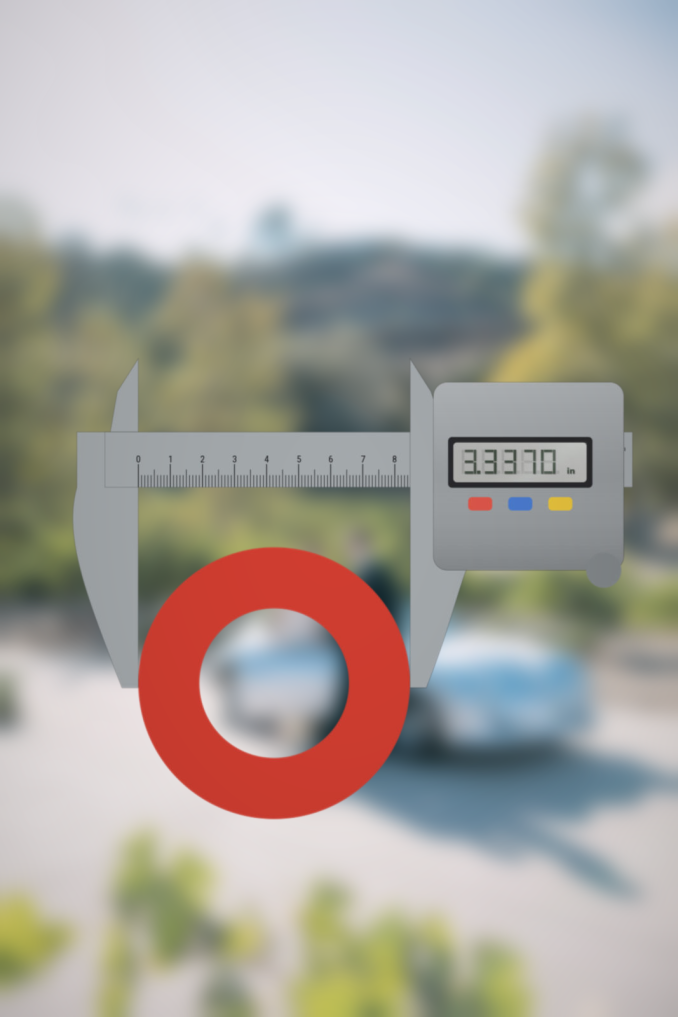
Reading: 3.3370 in
